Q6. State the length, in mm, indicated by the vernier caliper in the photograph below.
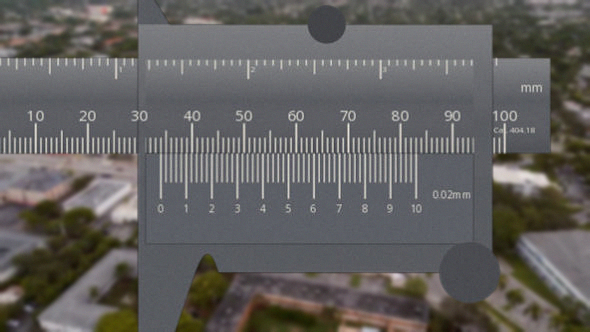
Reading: 34.0 mm
